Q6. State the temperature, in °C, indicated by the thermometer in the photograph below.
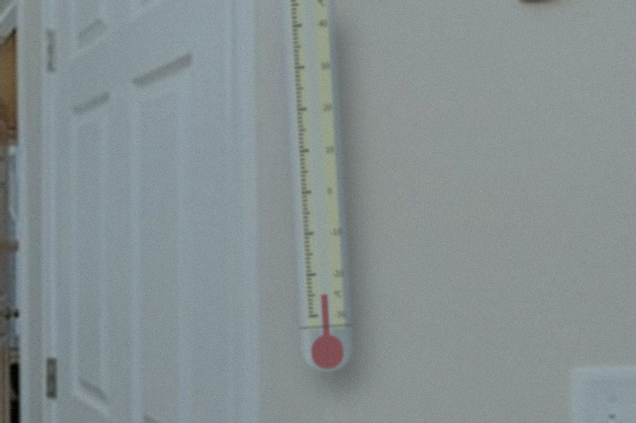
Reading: -25 °C
